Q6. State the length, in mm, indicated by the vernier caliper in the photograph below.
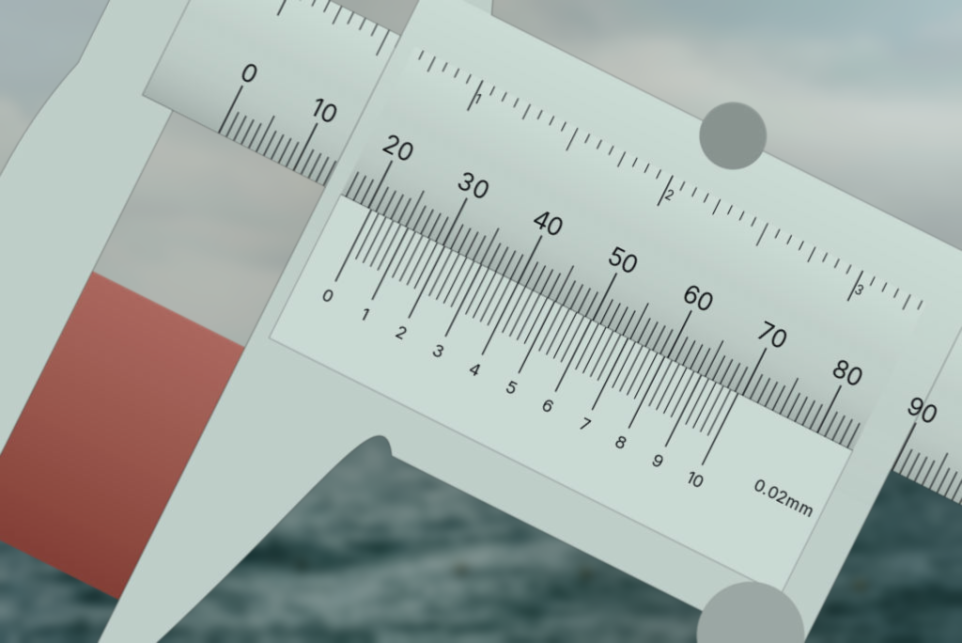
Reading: 20.4 mm
